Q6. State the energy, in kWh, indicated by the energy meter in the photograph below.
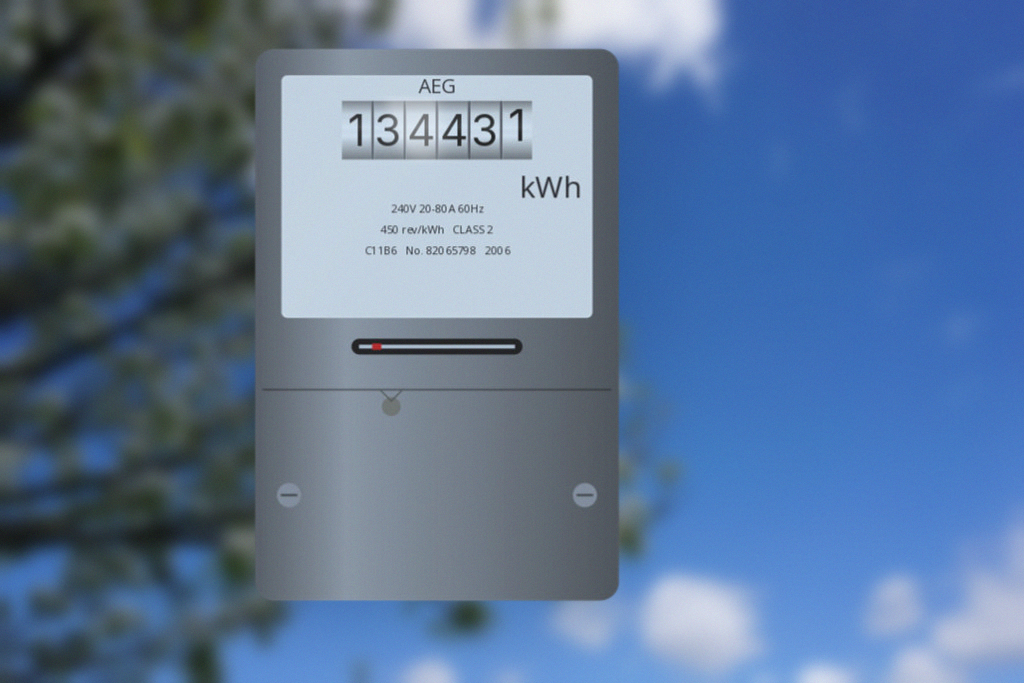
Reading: 134431 kWh
